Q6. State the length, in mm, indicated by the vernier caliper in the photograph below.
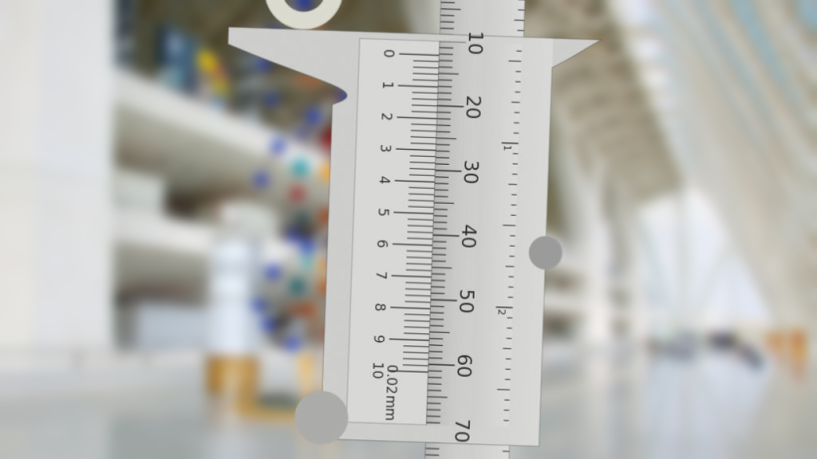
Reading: 12.2 mm
